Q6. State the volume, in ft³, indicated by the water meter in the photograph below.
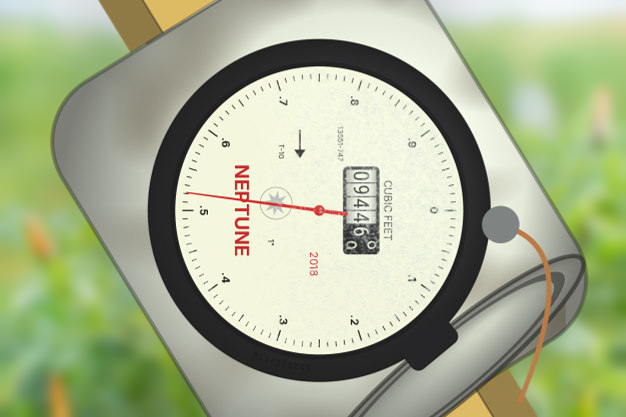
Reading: 94468.52 ft³
